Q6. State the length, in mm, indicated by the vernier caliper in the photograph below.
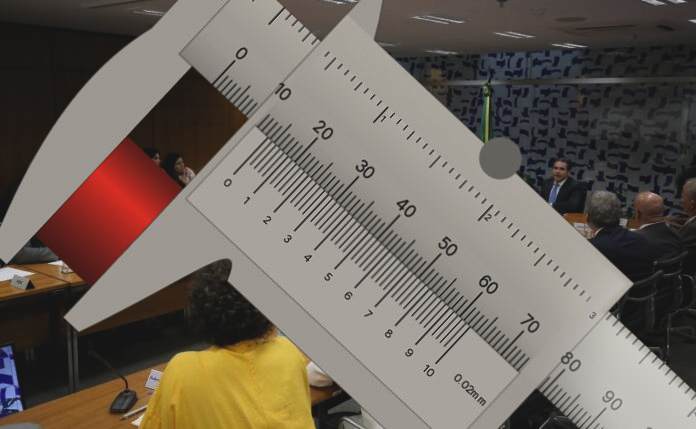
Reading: 13.6 mm
